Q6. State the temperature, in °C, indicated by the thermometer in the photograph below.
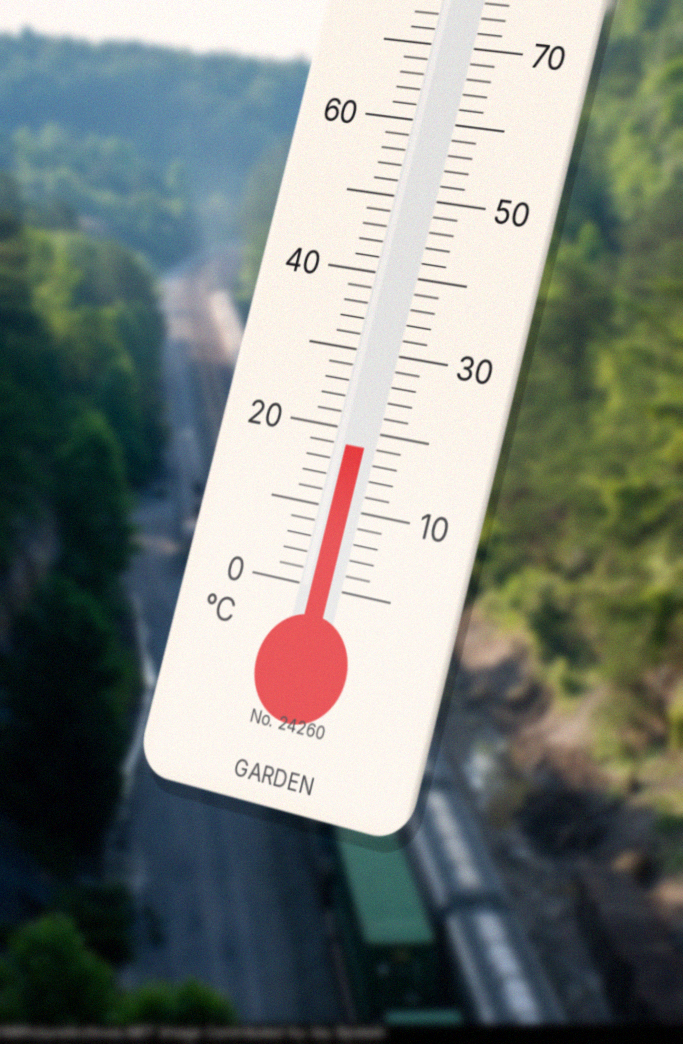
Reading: 18 °C
